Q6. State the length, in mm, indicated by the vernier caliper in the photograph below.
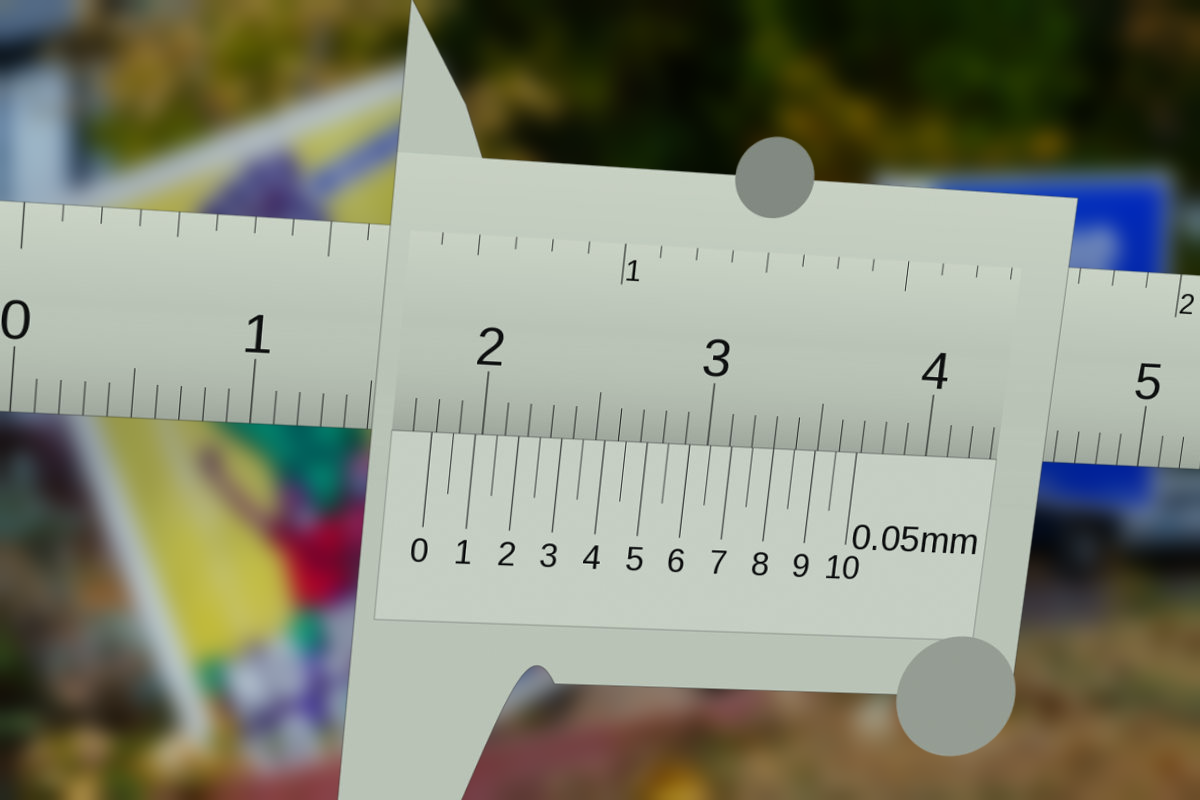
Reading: 17.8 mm
